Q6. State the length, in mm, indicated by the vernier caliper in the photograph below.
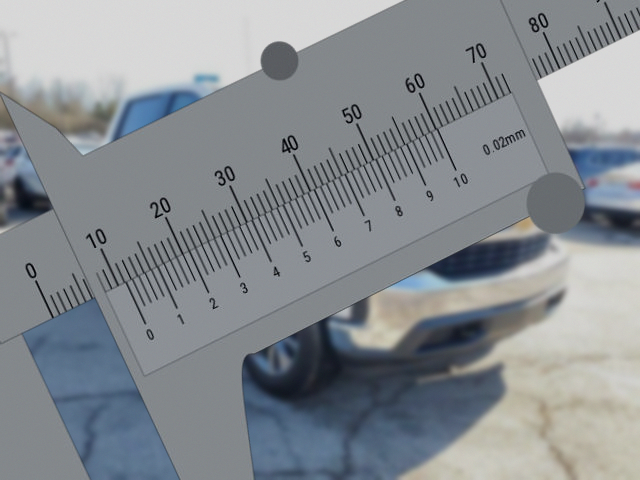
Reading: 11.2 mm
